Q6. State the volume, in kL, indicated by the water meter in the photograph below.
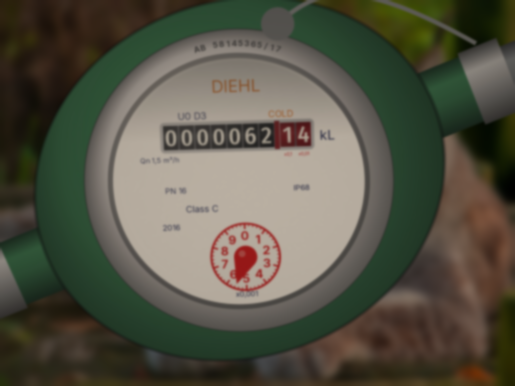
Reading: 62.145 kL
